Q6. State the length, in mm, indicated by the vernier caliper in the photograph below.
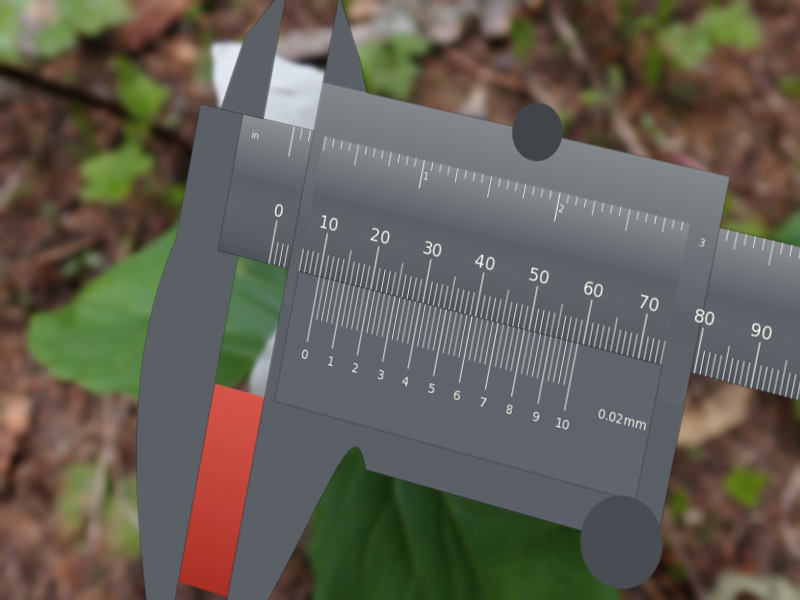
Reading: 10.0 mm
